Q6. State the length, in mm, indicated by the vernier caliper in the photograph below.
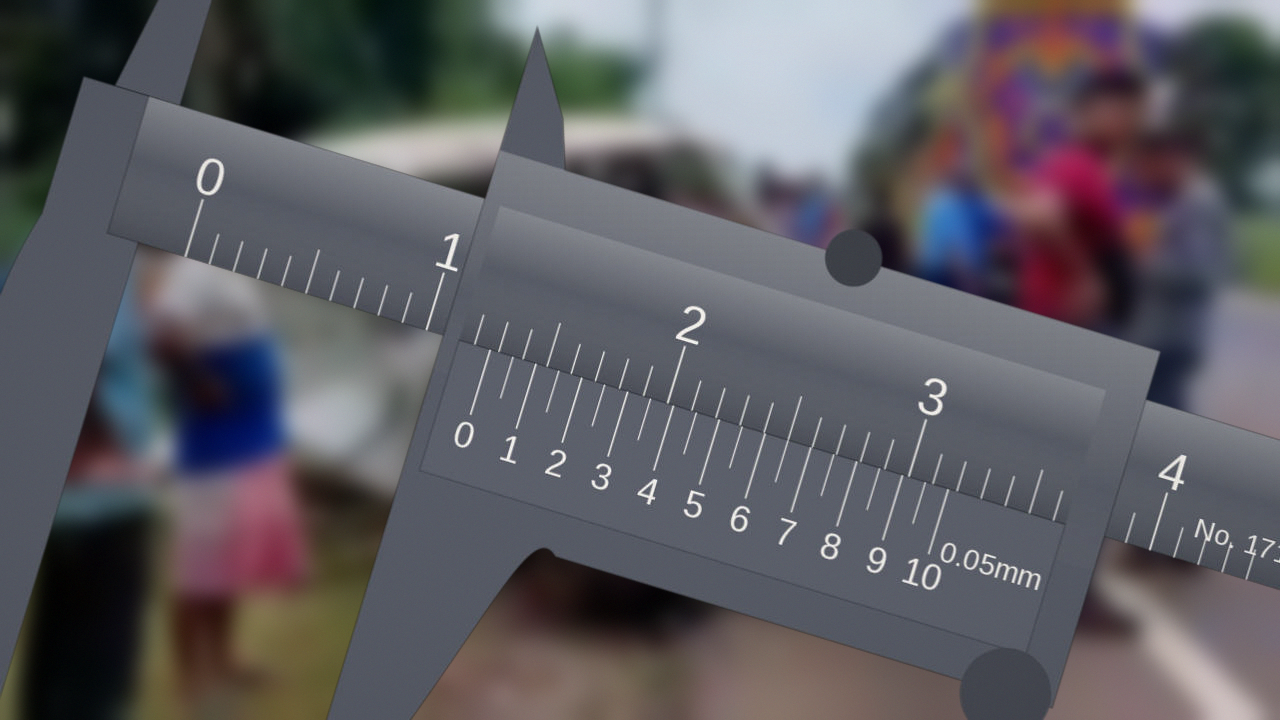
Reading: 12.65 mm
